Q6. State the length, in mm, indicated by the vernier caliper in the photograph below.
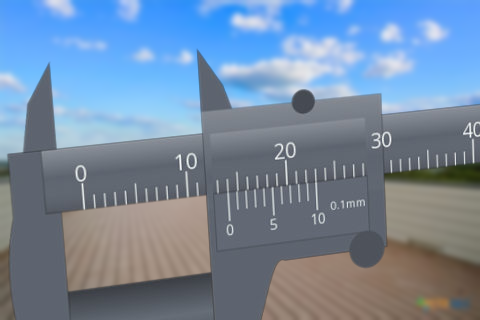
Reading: 14.0 mm
